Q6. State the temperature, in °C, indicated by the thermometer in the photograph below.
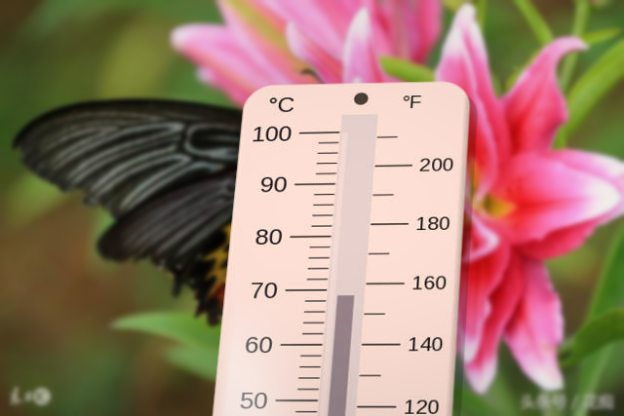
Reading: 69 °C
